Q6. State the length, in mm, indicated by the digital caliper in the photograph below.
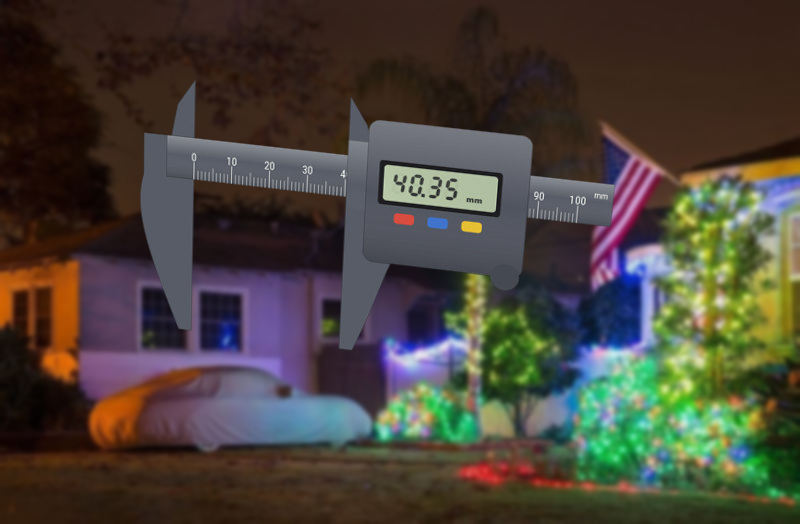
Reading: 40.35 mm
